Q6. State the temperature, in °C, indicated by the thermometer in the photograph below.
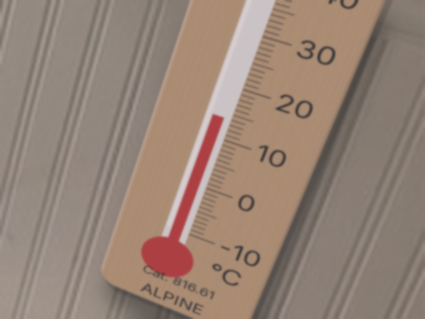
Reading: 14 °C
